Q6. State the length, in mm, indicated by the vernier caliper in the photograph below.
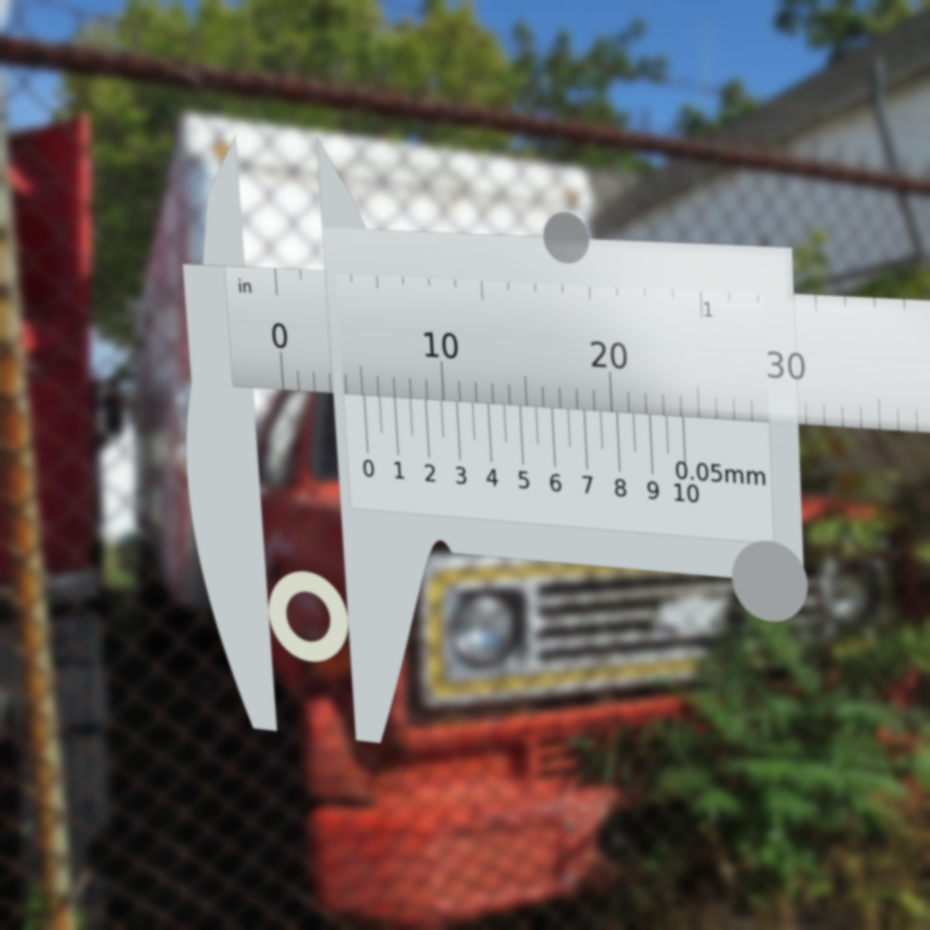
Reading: 5.1 mm
